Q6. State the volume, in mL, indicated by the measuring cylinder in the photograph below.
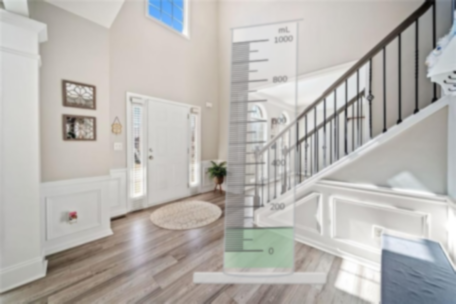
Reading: 100 mL
